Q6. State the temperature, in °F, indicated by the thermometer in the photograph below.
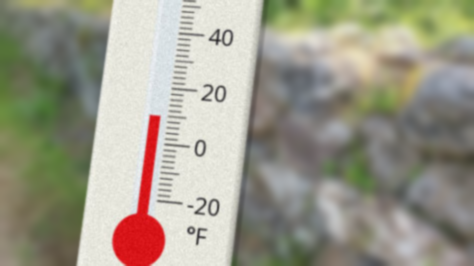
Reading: 10 °F
